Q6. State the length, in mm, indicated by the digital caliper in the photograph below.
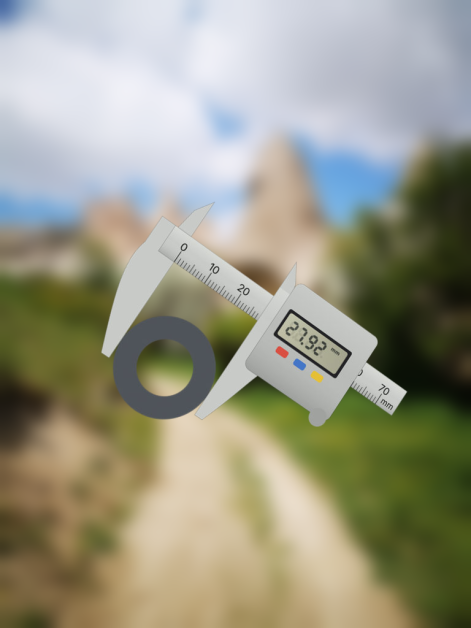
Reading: 27.92 mm
